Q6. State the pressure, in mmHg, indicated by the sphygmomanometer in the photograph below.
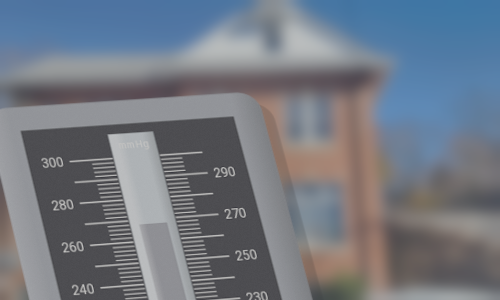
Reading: 268 mmHg
